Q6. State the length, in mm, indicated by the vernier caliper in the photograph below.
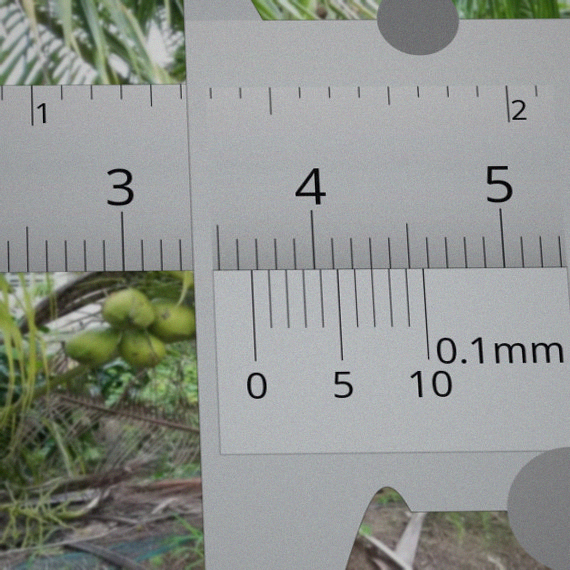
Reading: 36.7 mm
